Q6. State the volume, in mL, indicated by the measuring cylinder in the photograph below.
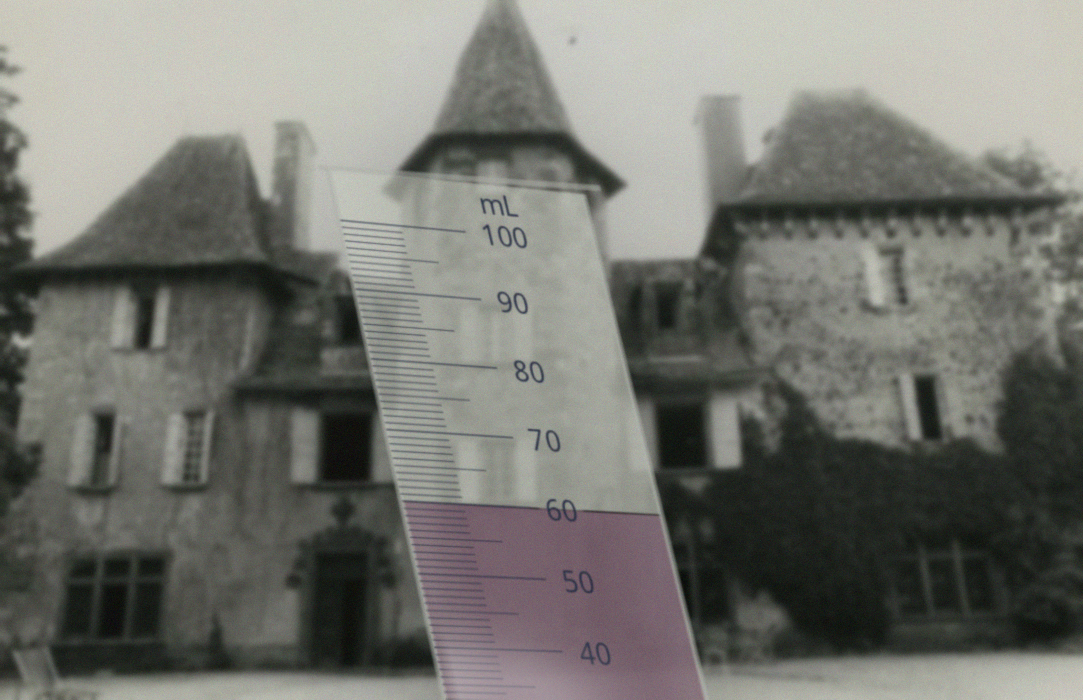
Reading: 60 mL
